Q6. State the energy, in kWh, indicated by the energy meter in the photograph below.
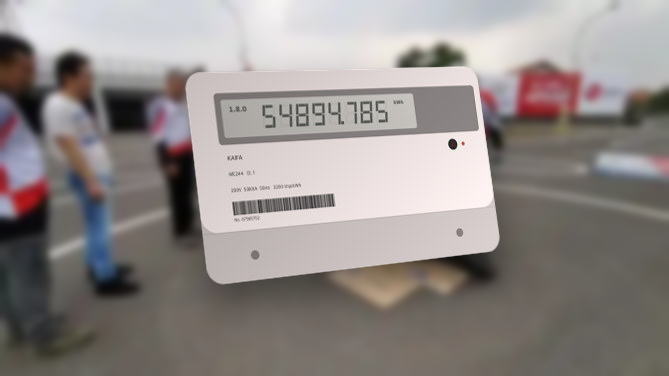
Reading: 54894.785 kWh
